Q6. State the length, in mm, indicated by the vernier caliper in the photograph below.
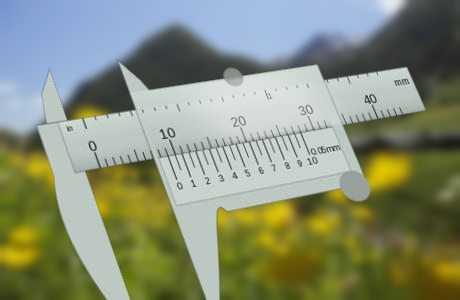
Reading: 9.0 mm
